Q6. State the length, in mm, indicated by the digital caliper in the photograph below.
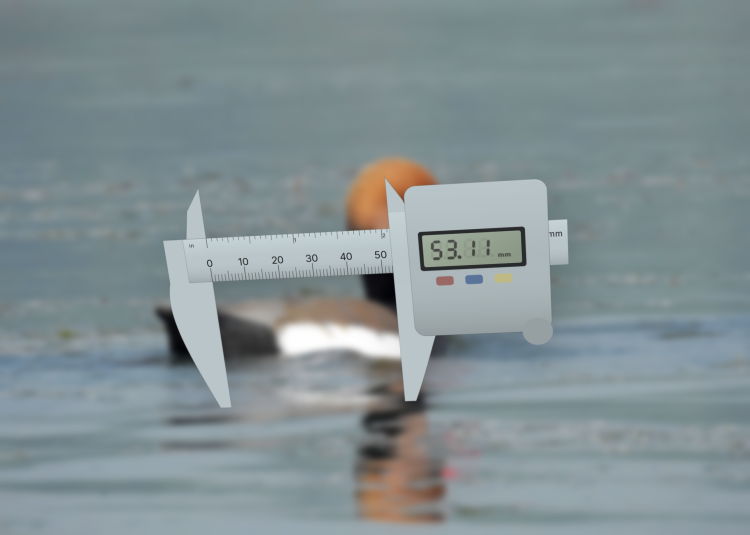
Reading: 53.11 mm
